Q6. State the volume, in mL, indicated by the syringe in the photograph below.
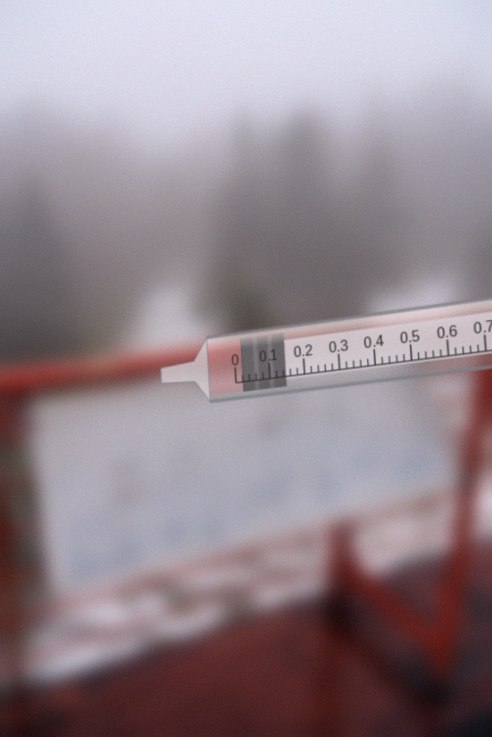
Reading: 0.02 mL
